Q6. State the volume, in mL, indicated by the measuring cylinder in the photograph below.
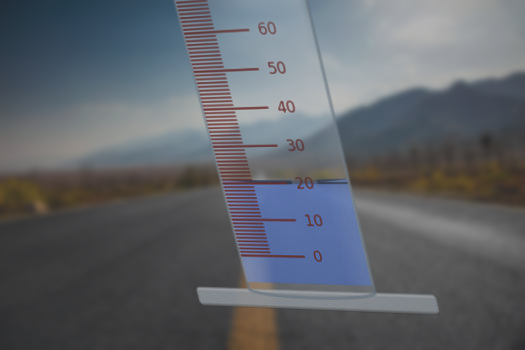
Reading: 20 mL
